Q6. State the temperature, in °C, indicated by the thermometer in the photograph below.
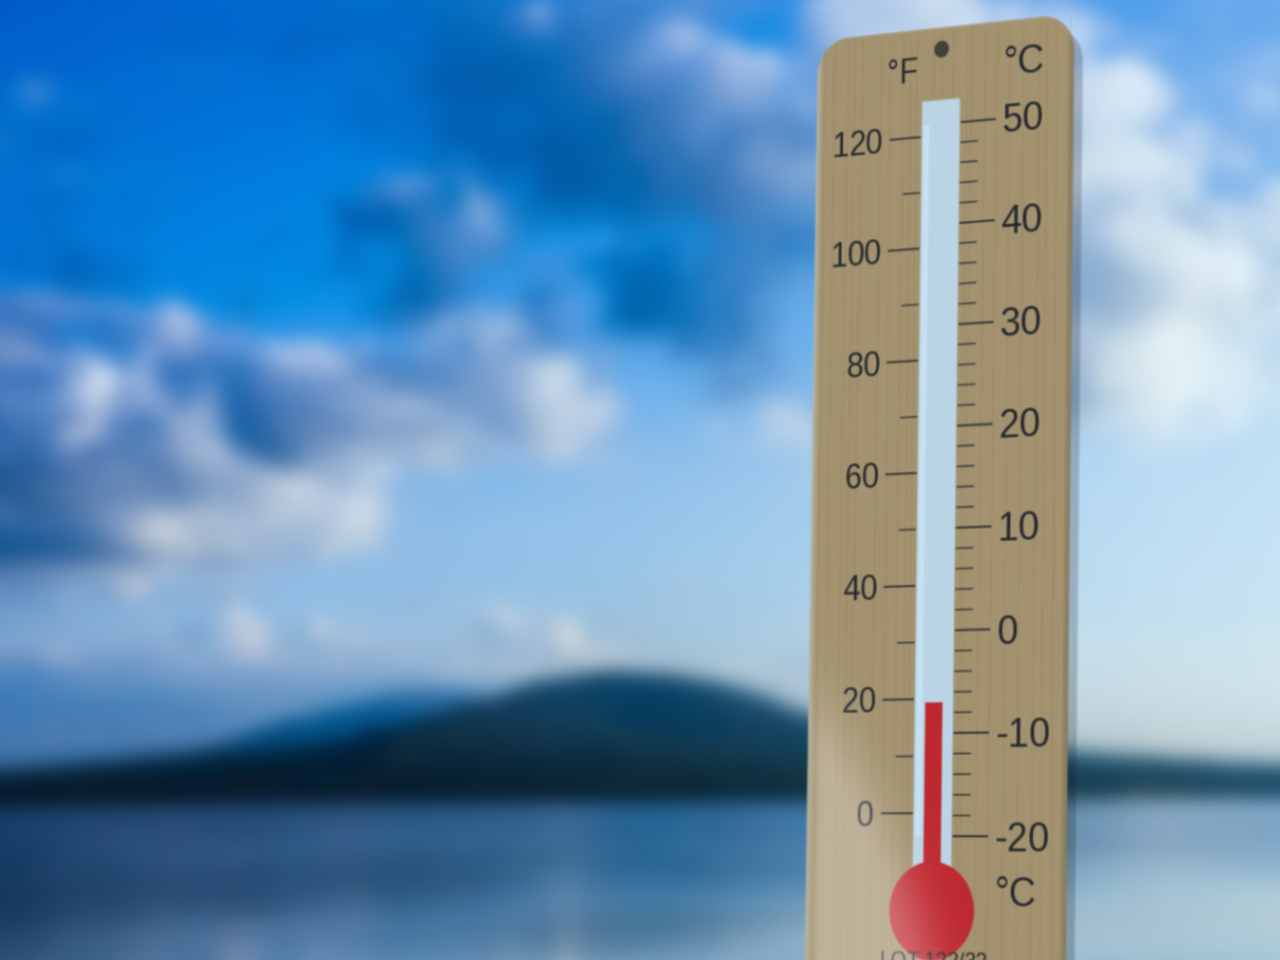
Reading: -7 °C
